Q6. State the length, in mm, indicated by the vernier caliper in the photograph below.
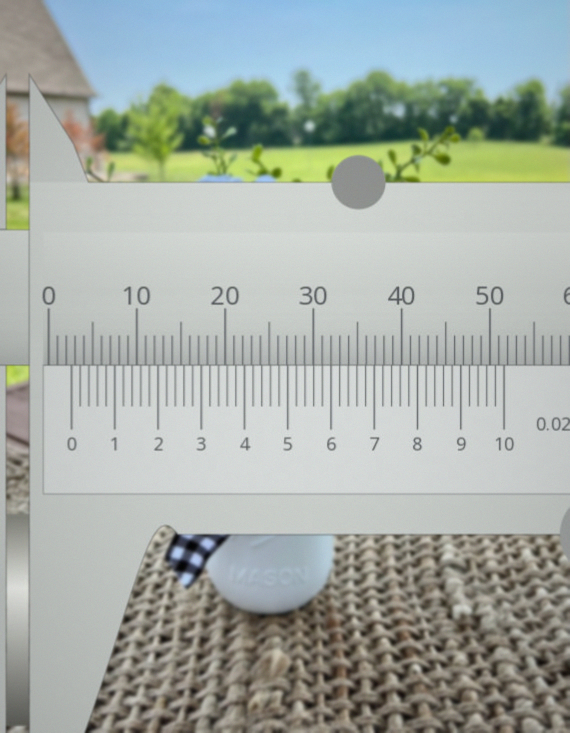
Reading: 2.6 mm
